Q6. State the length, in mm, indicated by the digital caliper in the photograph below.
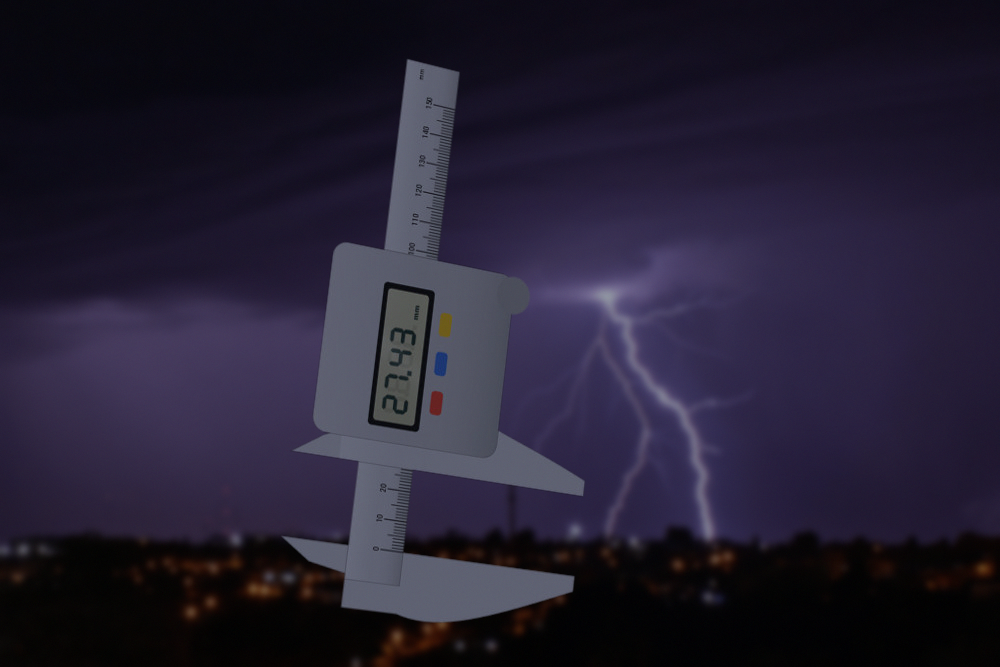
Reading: 27.43 mm
